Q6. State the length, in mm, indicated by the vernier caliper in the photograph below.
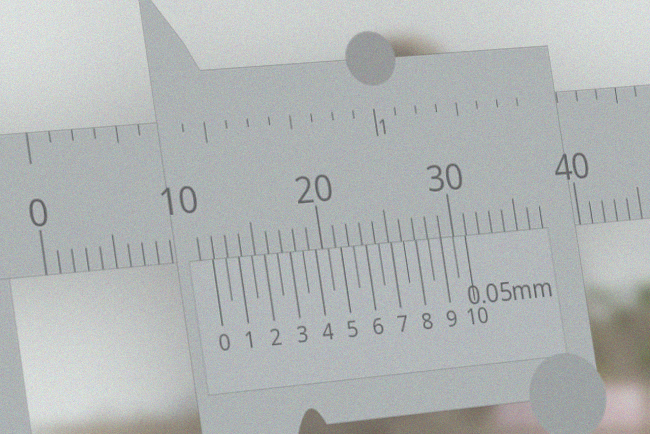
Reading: 11.9 mm
